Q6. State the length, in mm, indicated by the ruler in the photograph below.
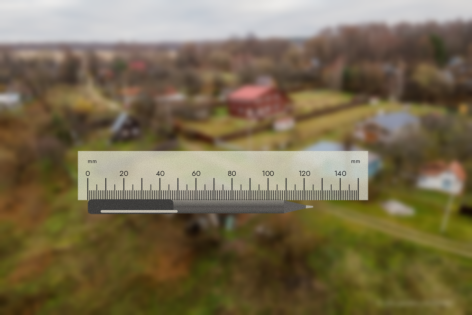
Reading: 125 mm
